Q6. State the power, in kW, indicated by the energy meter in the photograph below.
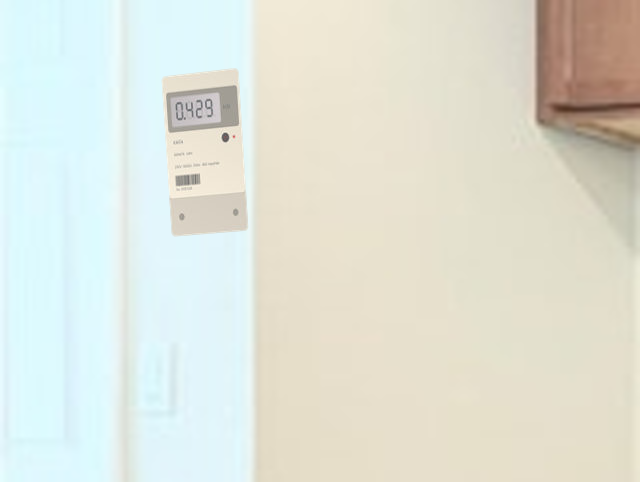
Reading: 0.429 kW
